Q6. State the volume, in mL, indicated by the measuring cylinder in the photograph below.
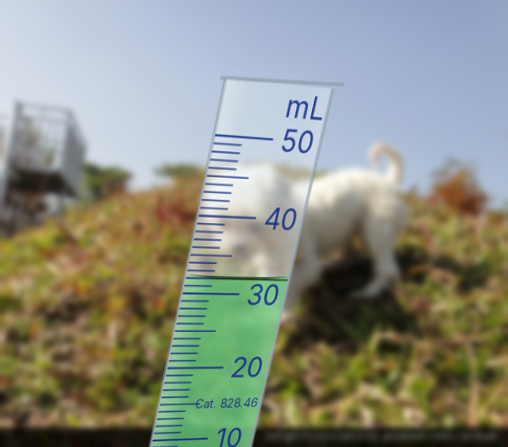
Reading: 32 mL
